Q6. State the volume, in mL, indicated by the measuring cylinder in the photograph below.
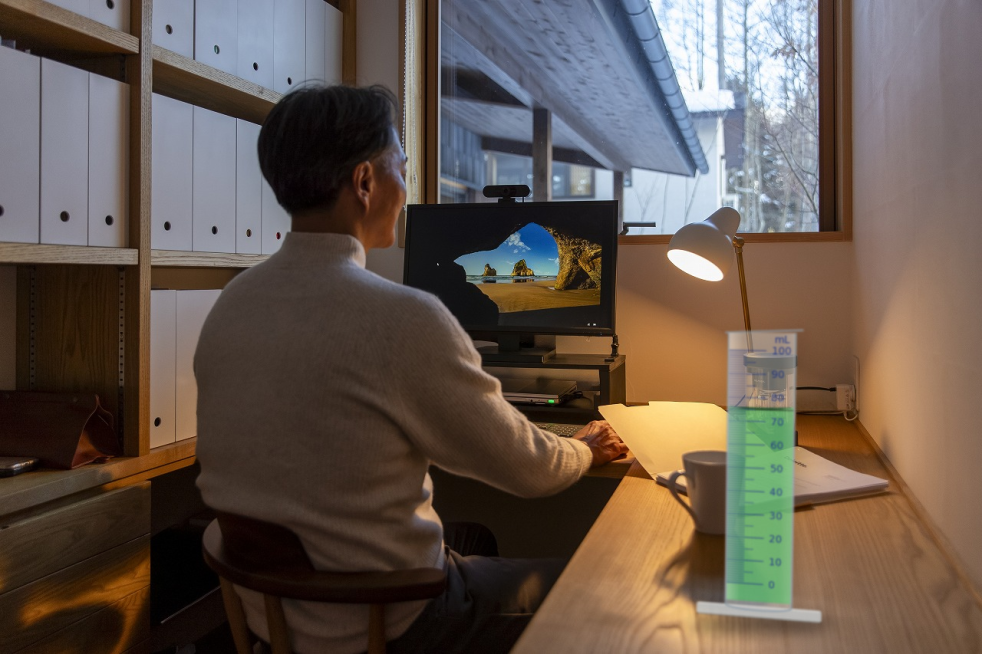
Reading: 75 mL
